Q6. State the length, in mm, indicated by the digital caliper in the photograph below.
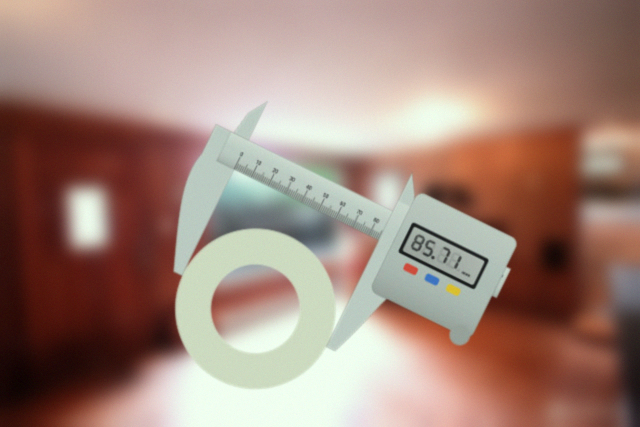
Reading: 85.71 mm
